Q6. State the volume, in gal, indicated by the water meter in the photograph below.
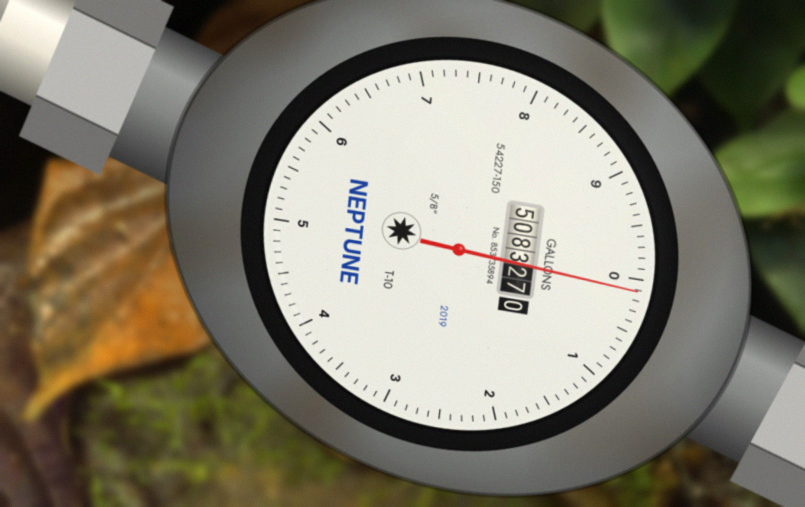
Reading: 5083270.1 gal
